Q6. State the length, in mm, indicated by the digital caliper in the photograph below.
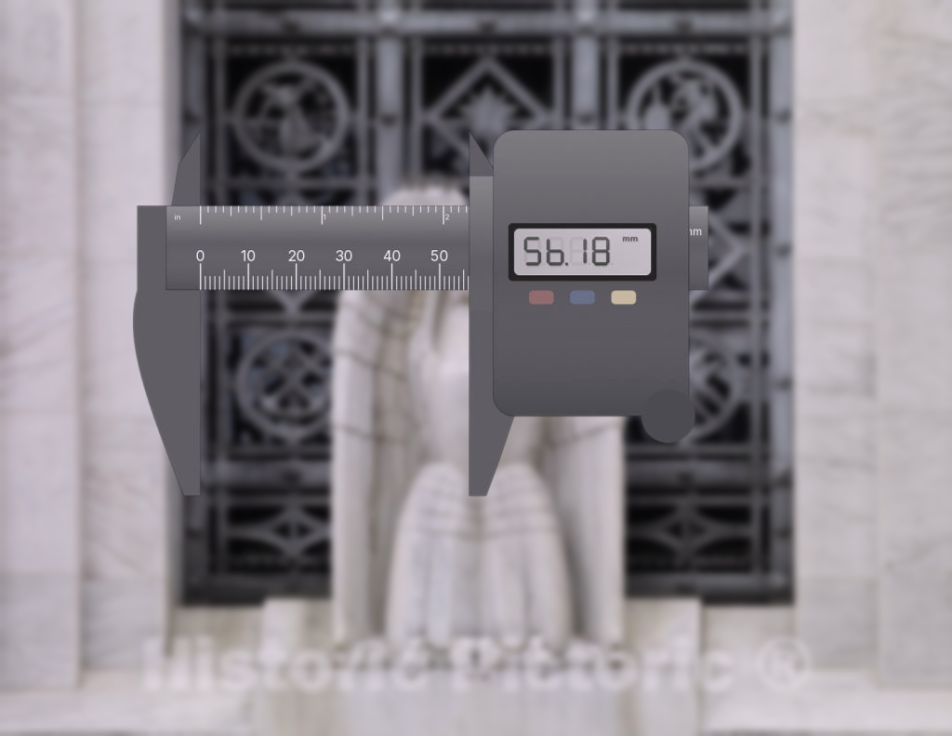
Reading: 56.18 mm
